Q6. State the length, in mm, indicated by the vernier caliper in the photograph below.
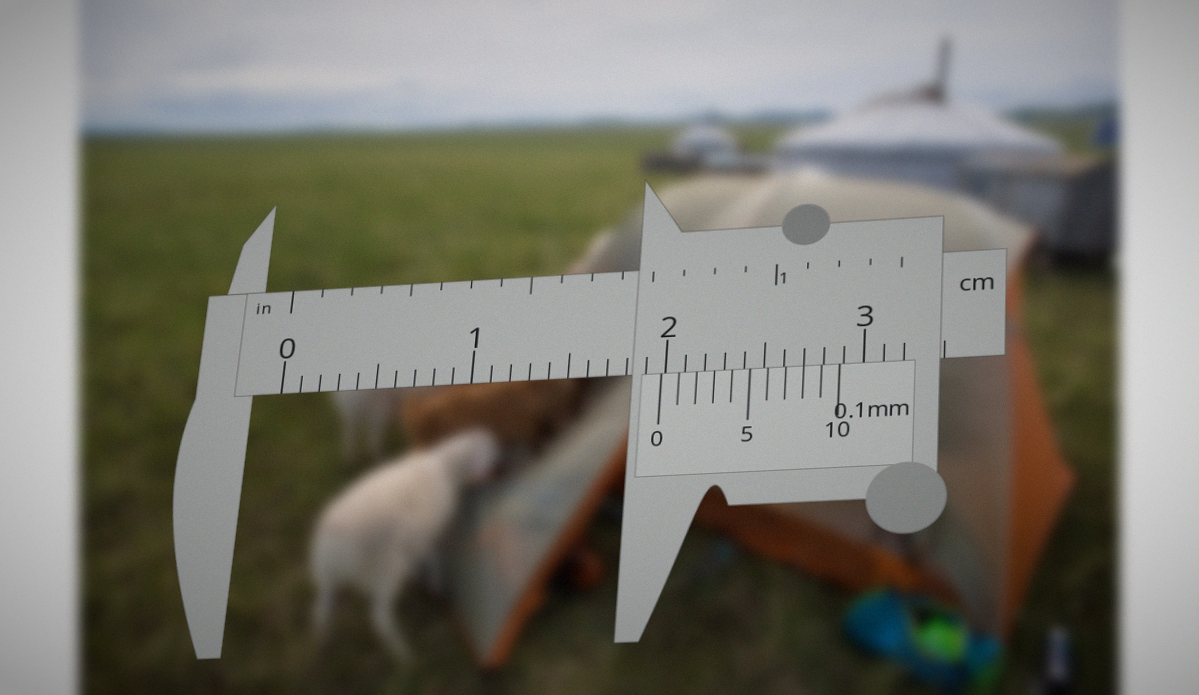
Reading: 19.8 mm
